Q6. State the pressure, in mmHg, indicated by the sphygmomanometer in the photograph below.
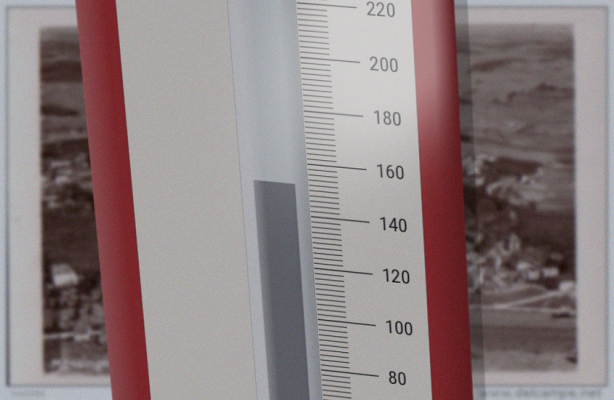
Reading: 152 mmHg
